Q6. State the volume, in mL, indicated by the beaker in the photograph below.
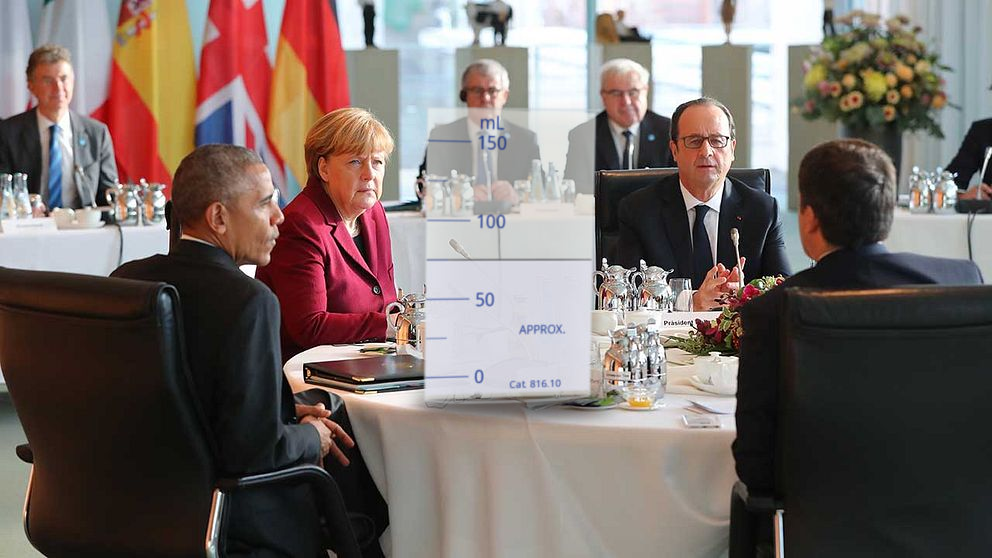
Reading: 75 mL
